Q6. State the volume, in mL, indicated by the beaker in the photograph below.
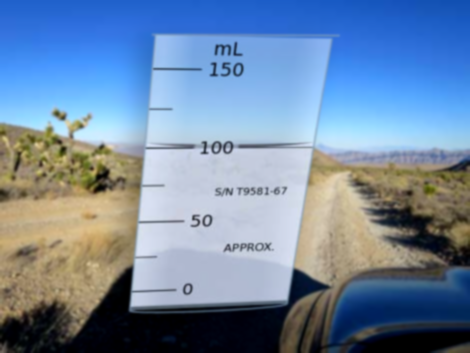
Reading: 100 mL
